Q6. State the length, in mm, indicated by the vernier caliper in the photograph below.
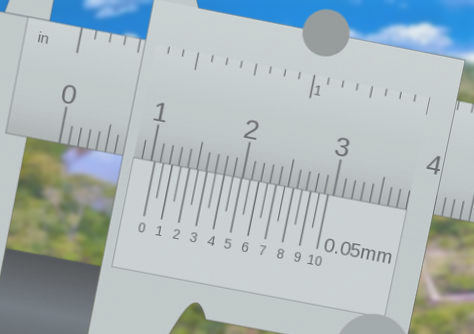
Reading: 10.4 mm
